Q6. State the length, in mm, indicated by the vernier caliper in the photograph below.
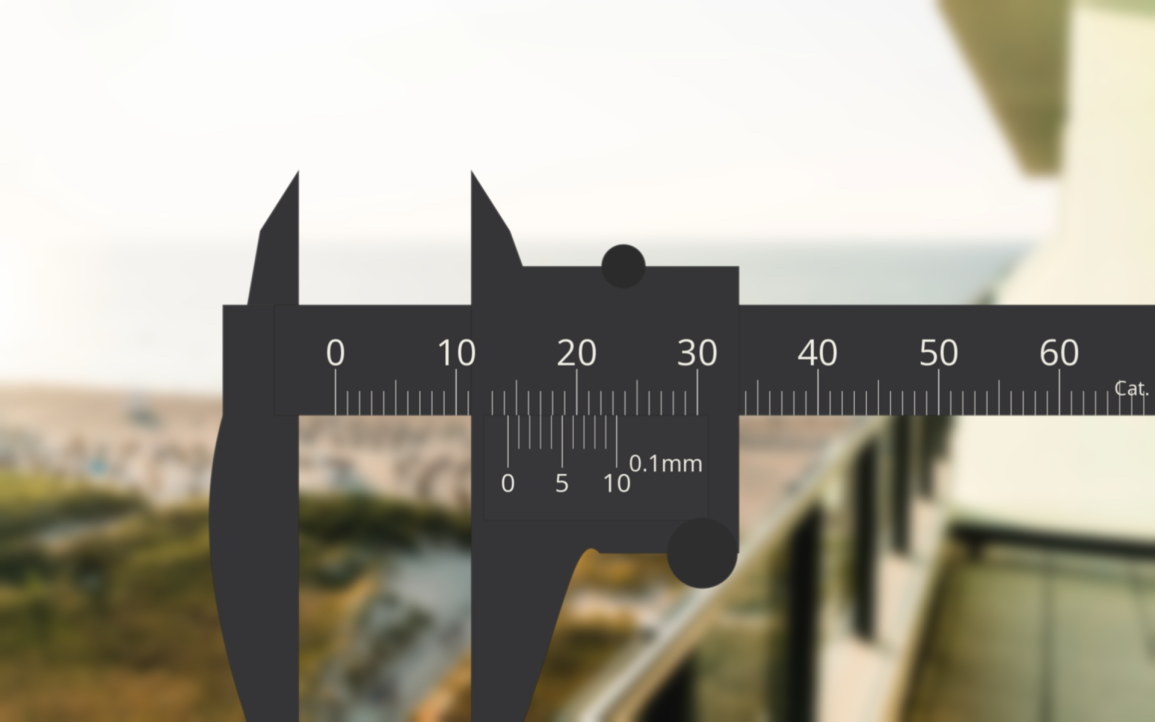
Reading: 14.3 mm
